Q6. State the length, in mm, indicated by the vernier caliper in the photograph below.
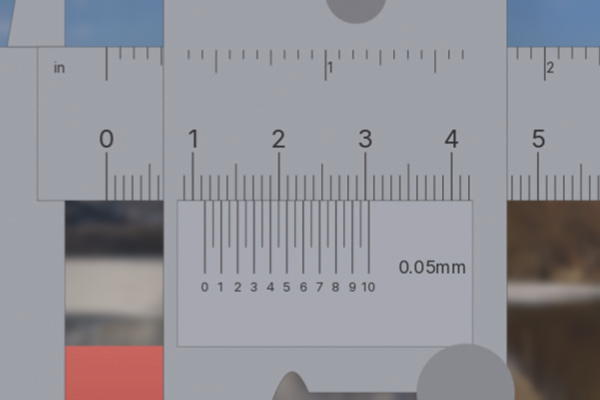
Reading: 11.4 mm
